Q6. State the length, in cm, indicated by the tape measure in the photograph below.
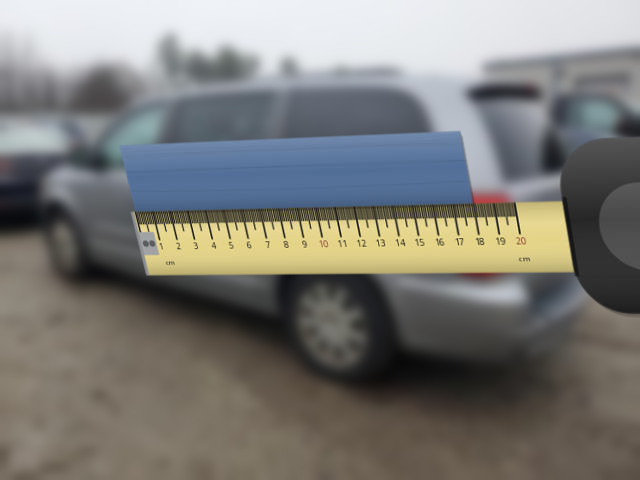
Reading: 18 cm
